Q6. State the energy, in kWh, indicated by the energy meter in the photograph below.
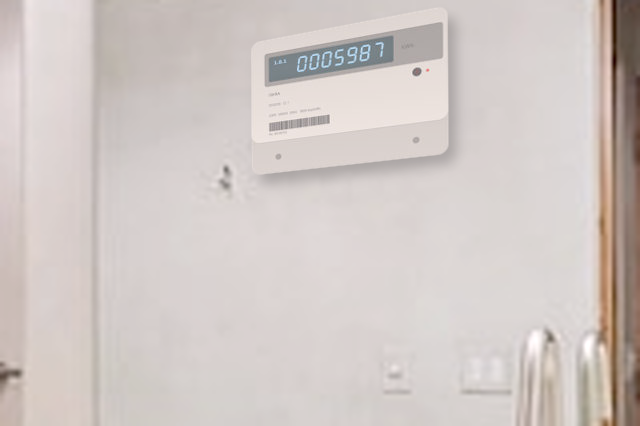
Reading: 5987 kWh
